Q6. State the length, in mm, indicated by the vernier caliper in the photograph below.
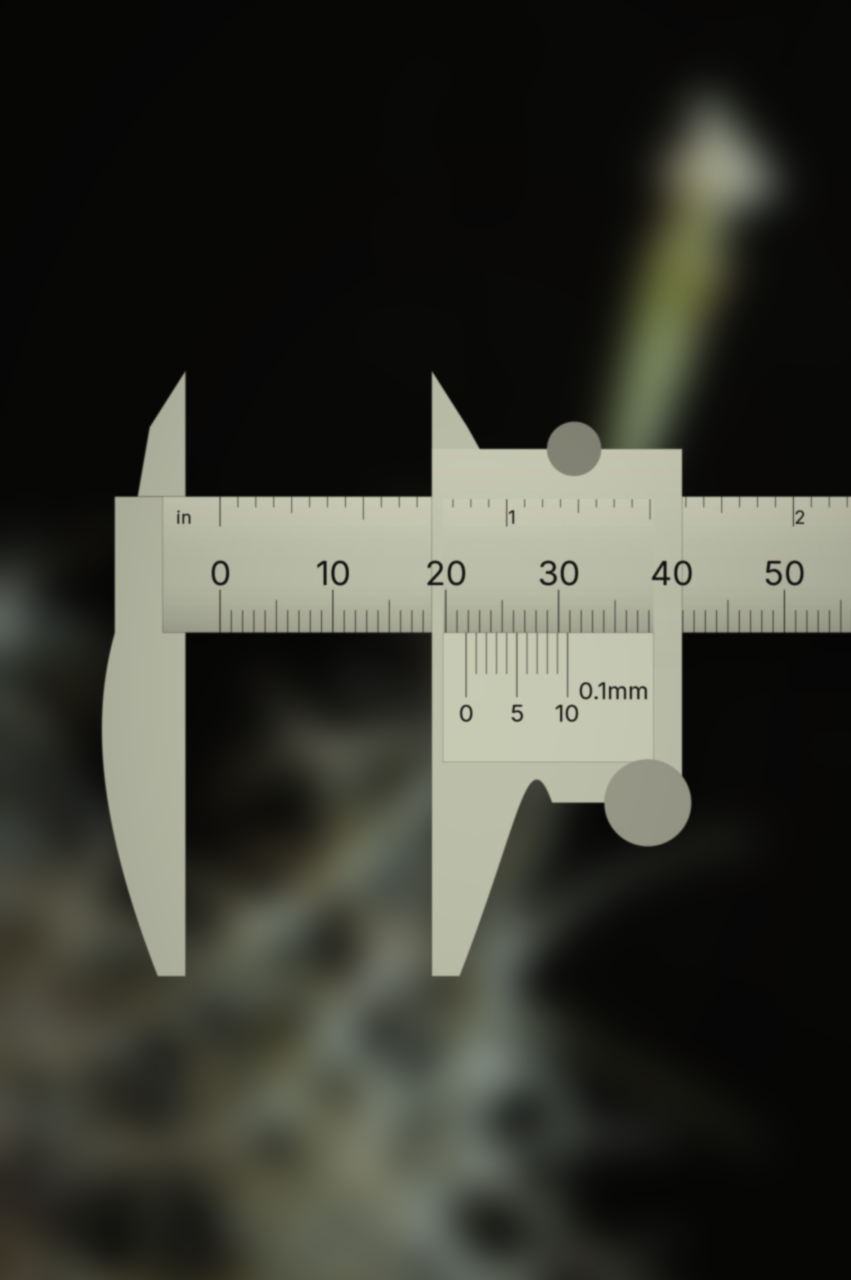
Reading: 21.8 mm
